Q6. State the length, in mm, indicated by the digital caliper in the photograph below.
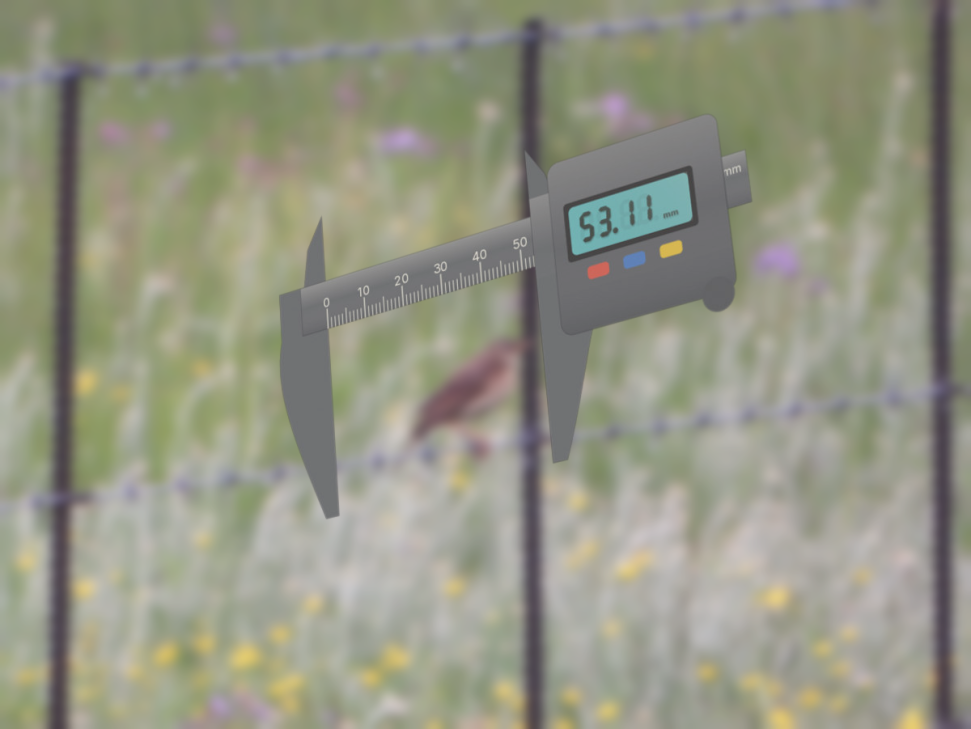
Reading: 53.11 mm
